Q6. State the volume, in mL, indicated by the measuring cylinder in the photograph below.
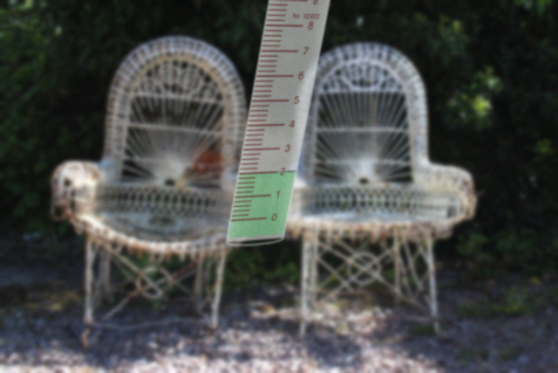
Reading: 2 mL
